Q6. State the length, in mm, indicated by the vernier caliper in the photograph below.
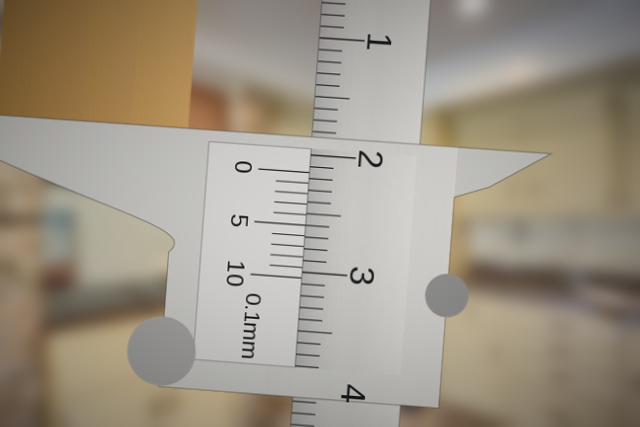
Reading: 21.5 mm
